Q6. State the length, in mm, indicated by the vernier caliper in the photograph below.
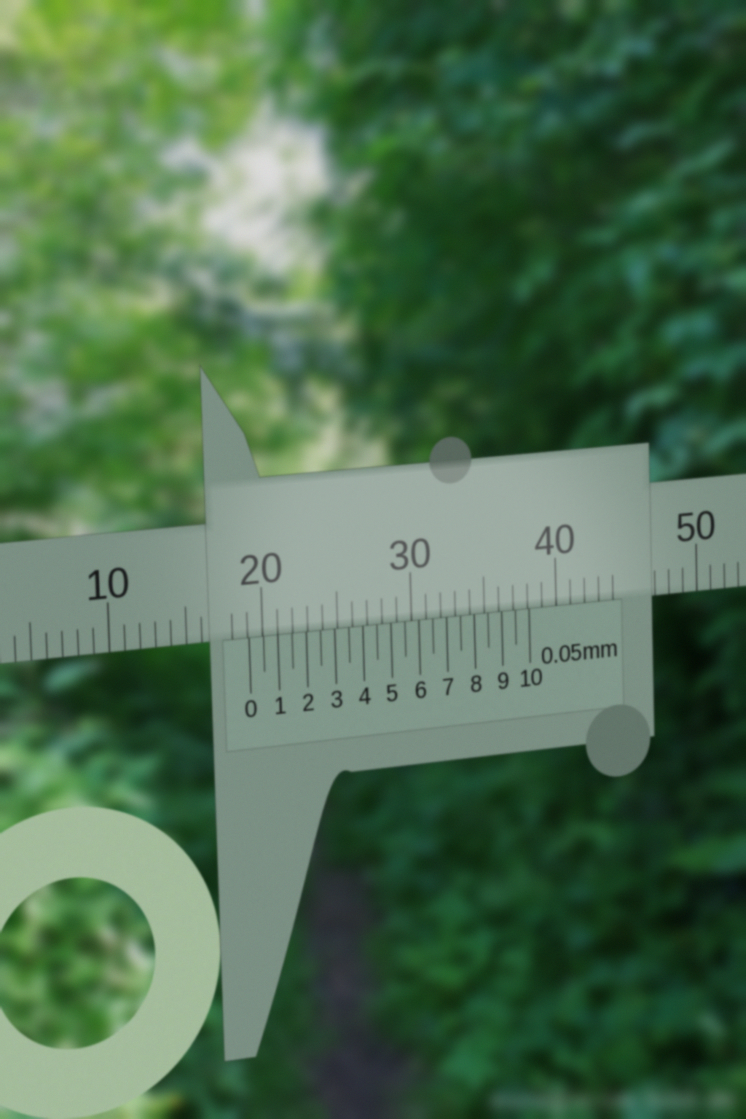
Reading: 19.1 mm
